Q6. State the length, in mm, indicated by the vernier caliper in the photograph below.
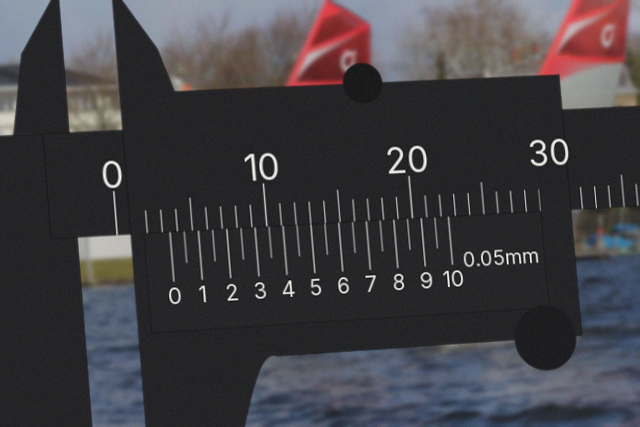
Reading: 3.5 mm
